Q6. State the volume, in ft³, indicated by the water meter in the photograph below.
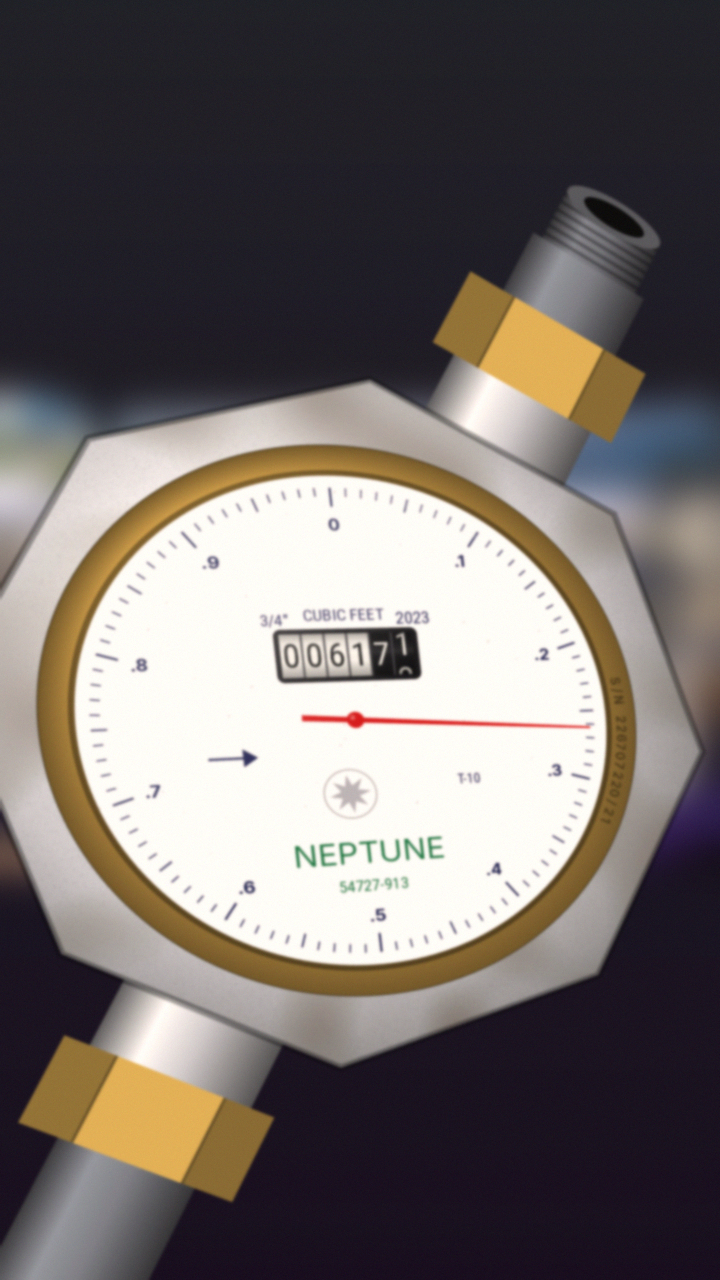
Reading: 6171.26 ft³
